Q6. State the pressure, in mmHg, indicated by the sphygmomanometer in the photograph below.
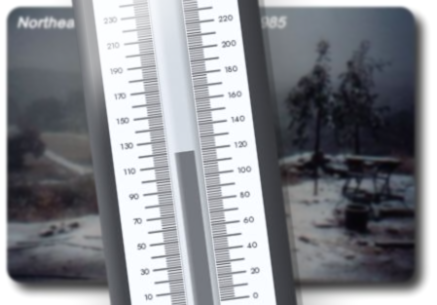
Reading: 120 mmHg
